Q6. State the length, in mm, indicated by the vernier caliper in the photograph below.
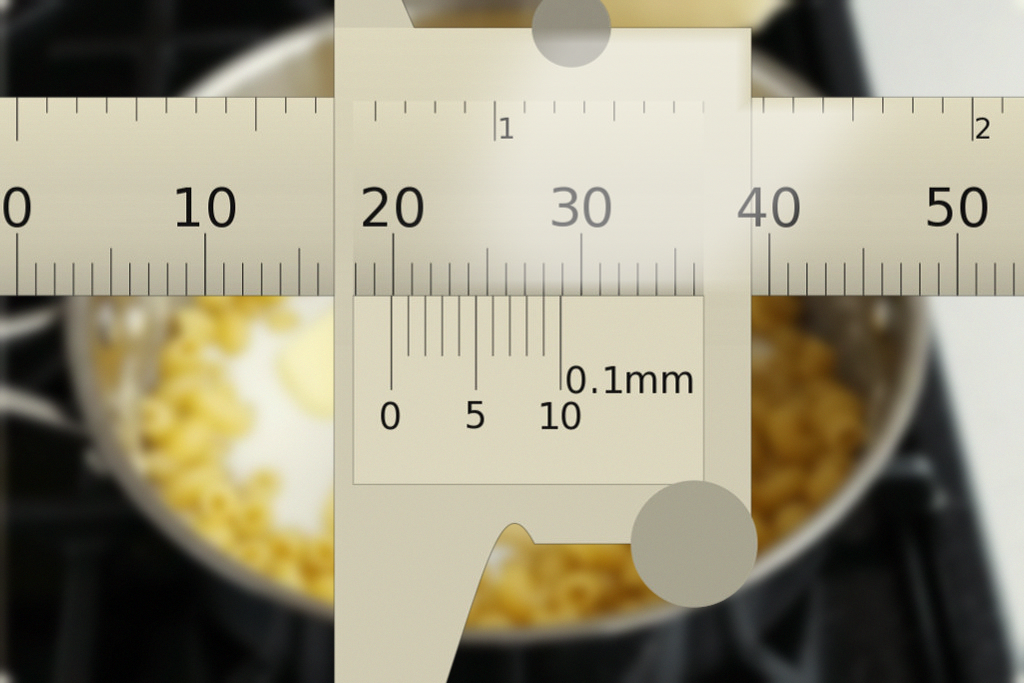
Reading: 19.9 mm
